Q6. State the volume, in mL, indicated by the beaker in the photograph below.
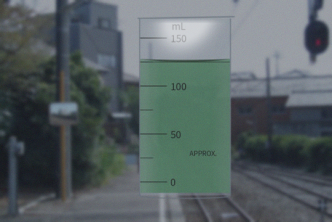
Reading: 125 mL
